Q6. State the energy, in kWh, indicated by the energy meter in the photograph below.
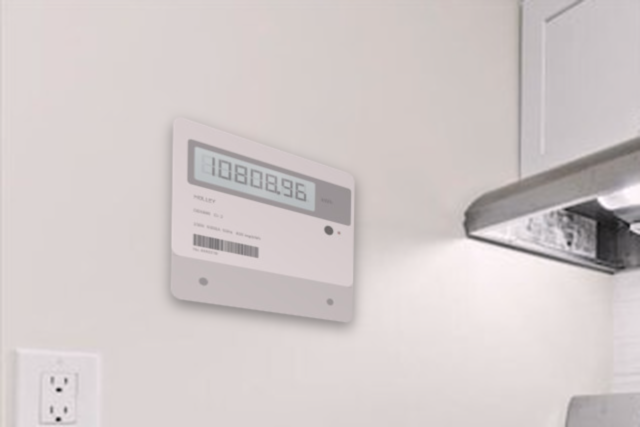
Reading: 10808.96 kWh
